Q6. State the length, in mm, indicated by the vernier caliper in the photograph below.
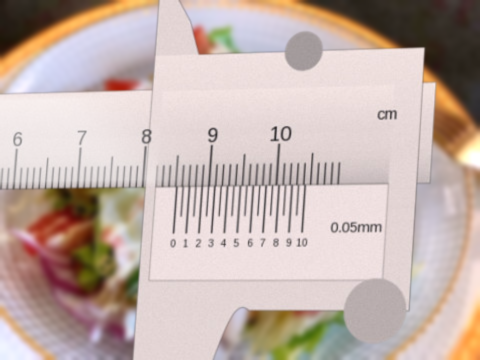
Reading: 85.2 mm
